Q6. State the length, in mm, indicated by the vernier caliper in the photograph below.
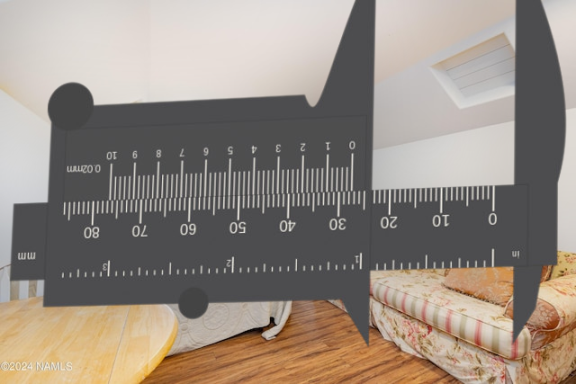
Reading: 27.5 mm
